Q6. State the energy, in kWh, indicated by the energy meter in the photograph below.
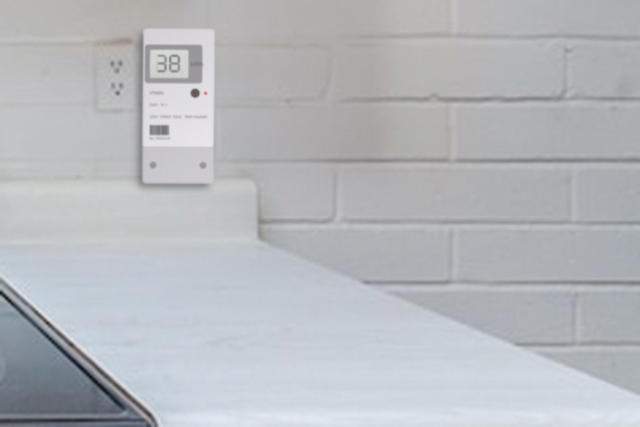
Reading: 38 kWh
